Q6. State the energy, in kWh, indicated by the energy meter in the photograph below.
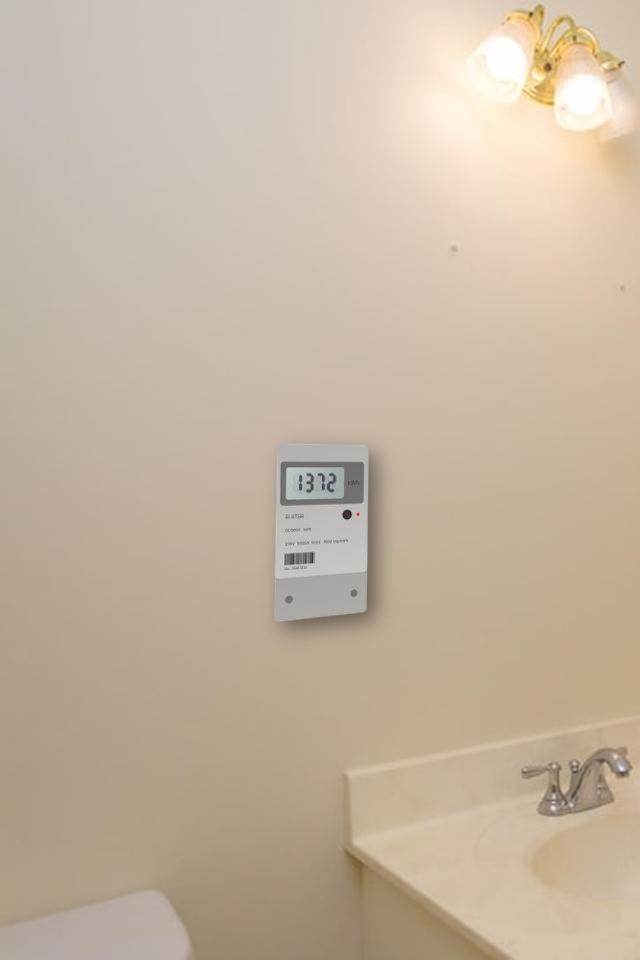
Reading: 1372 kWh
